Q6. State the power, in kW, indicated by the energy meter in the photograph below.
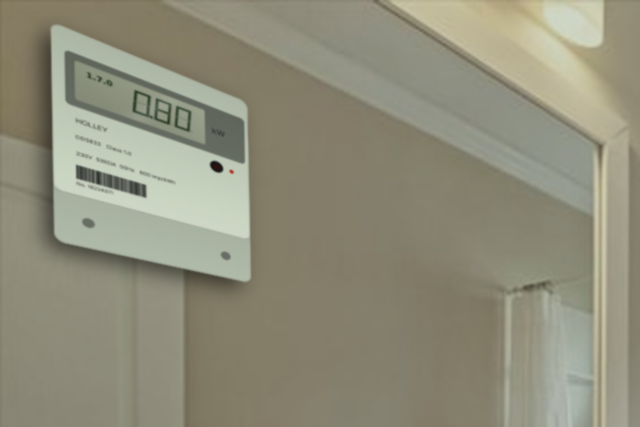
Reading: 0.80 kW
